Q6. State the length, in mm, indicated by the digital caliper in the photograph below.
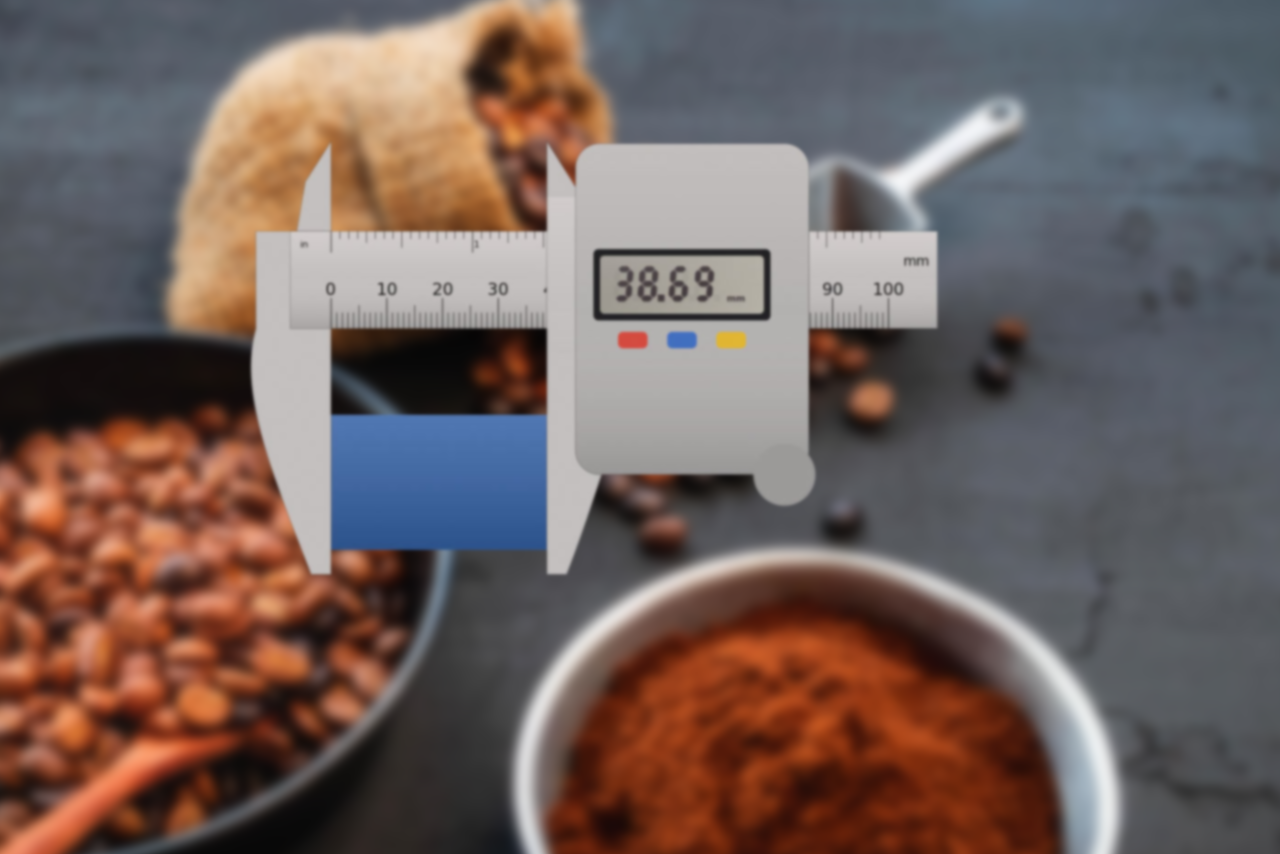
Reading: 38.69 mm
